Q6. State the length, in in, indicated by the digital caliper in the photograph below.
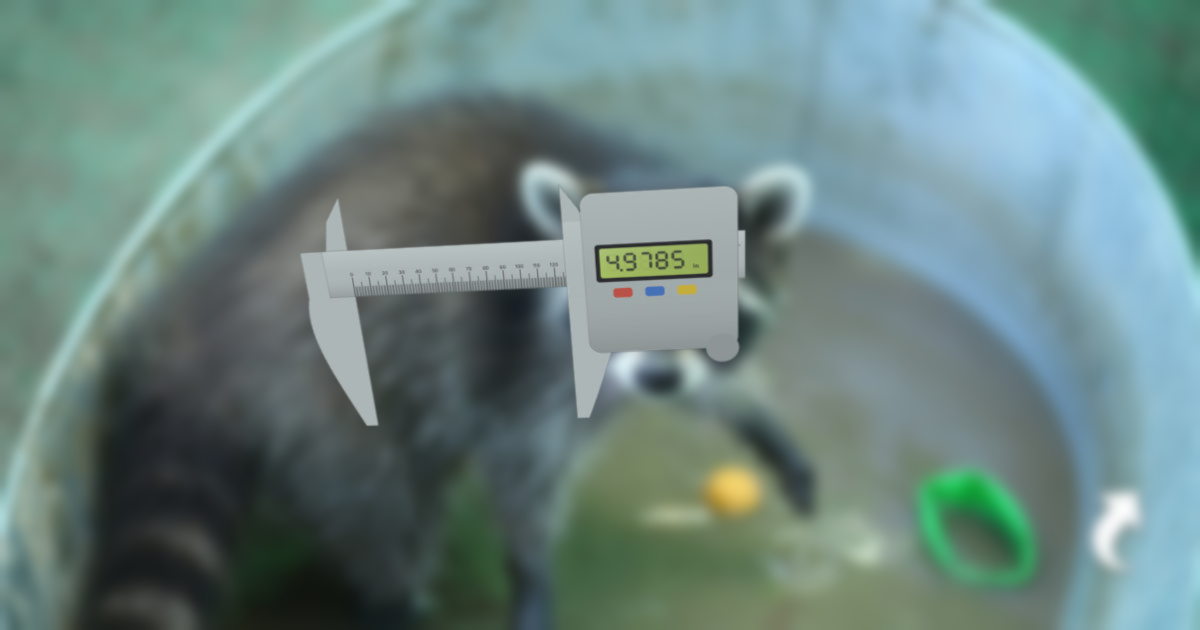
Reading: 4.9785 in
